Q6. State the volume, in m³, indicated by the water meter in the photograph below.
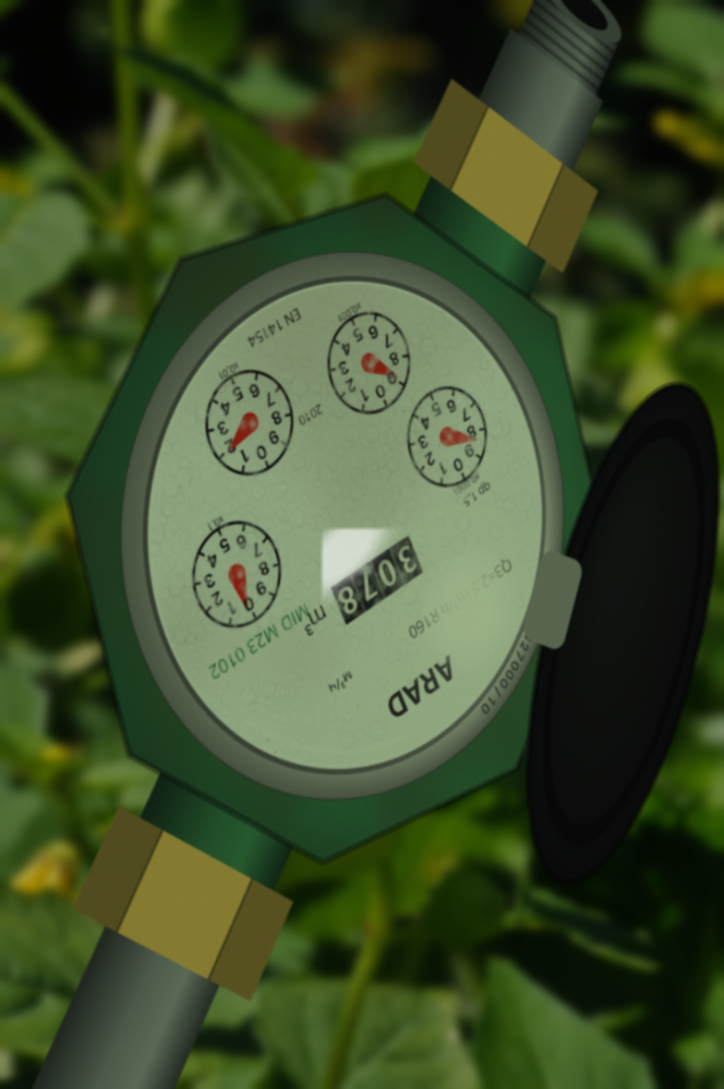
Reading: 3078.0188 m³
